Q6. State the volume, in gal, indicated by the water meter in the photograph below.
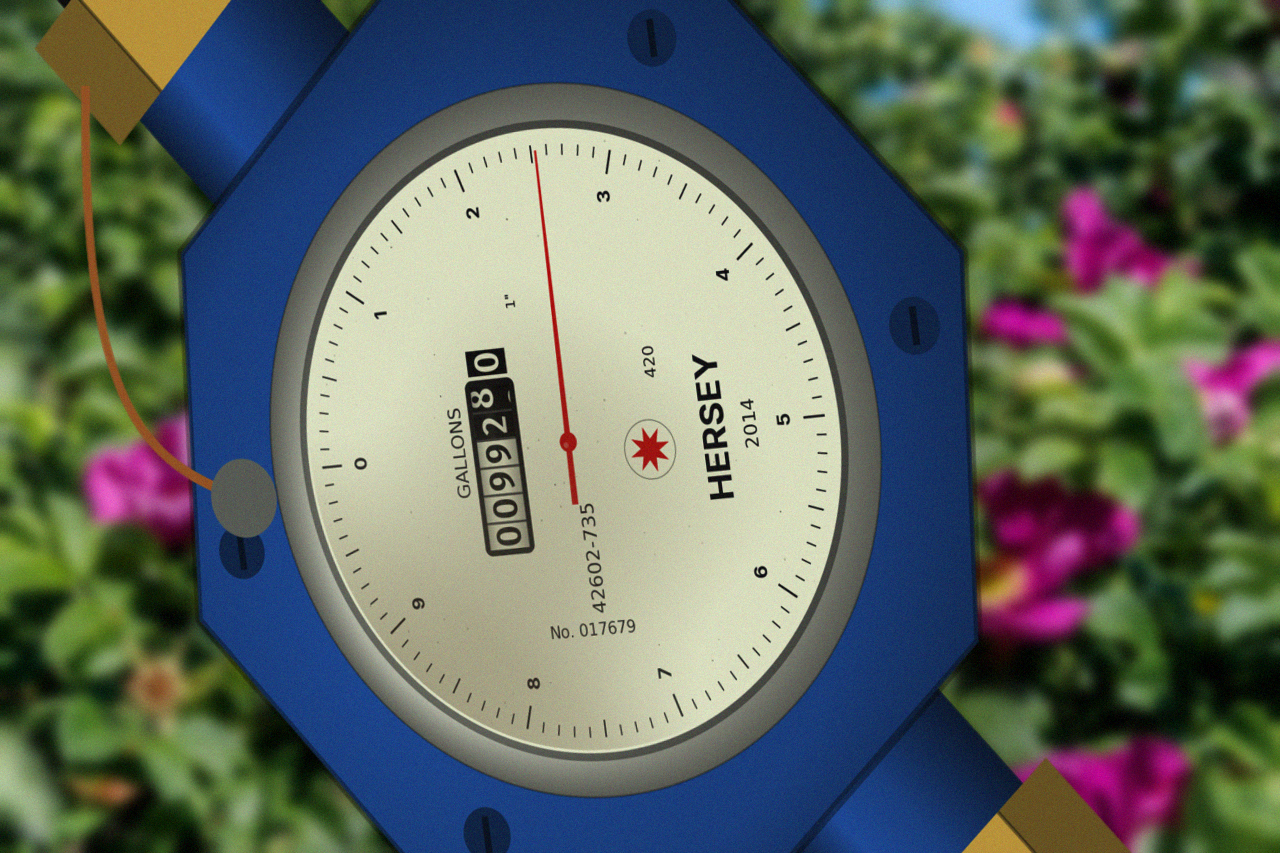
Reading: 99282.5 gal
